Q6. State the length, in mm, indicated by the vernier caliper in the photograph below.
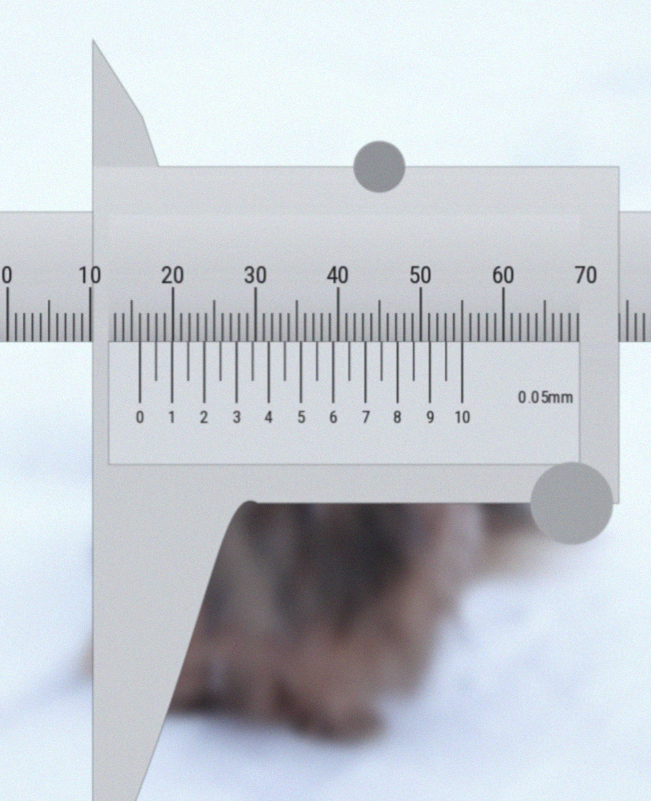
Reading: 16.0 mm
